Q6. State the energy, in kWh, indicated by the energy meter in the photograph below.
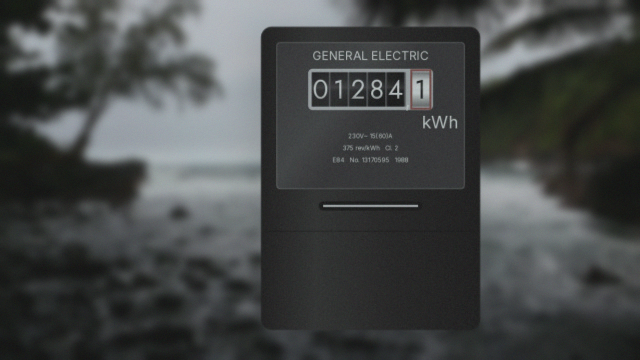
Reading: 1284.1 kWh
